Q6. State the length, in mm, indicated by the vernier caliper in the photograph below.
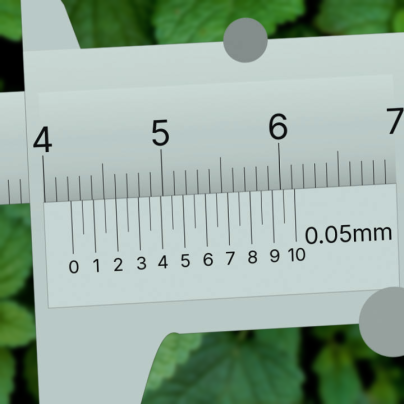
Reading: 42.2 mm
